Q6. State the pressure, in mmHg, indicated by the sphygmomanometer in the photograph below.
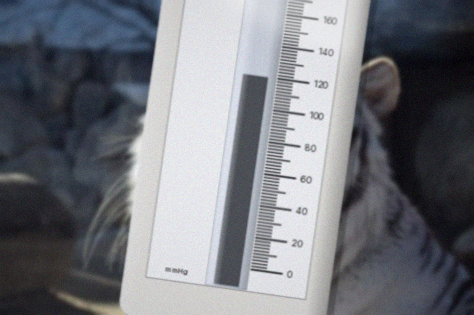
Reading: 120 mmHg
